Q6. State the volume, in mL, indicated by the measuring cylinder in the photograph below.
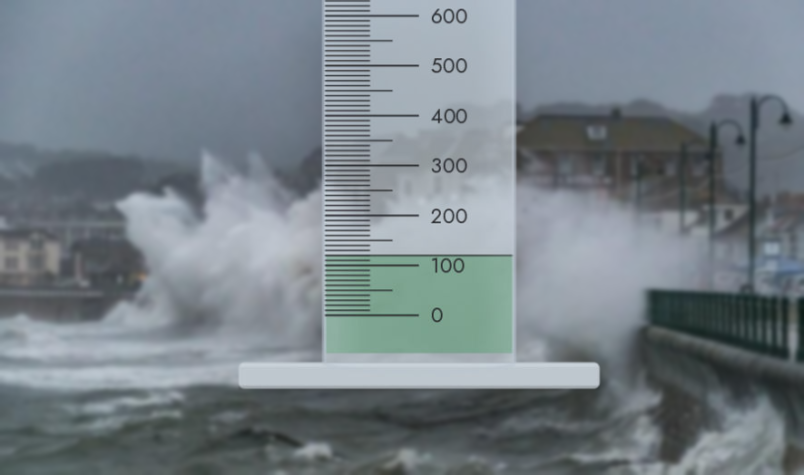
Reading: 120 mL
